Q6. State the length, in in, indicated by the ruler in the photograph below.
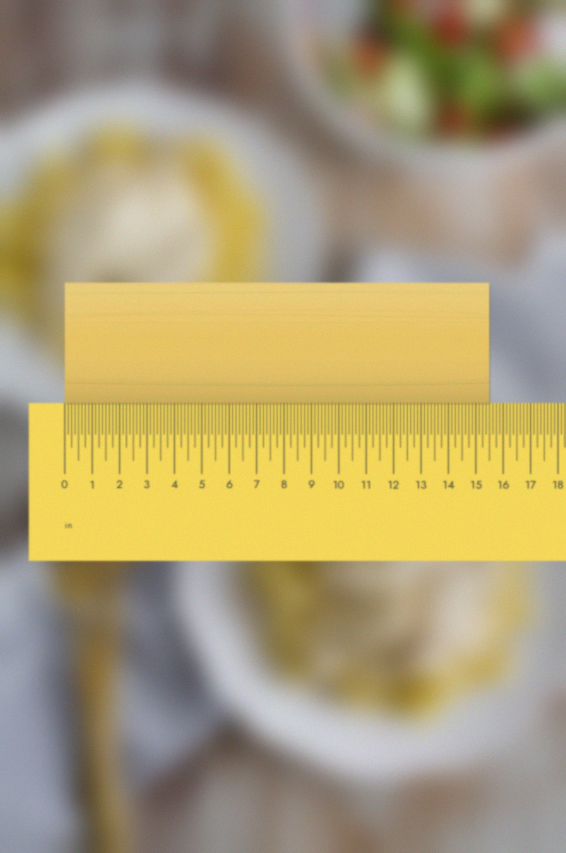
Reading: 15.5 in
